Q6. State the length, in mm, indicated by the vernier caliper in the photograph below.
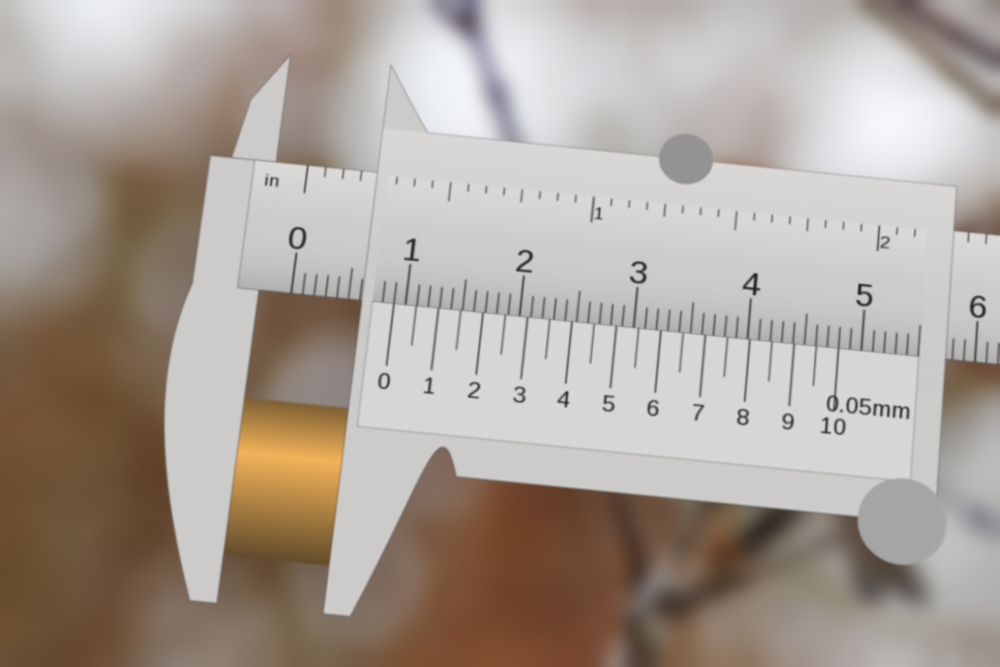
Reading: 9.0 mm
